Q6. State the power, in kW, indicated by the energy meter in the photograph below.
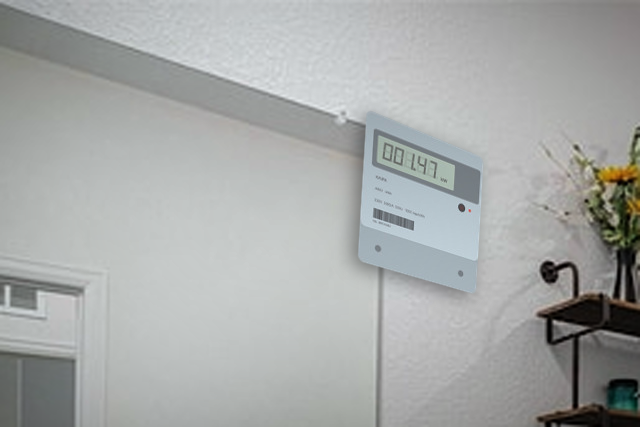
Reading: 1.47 kW
